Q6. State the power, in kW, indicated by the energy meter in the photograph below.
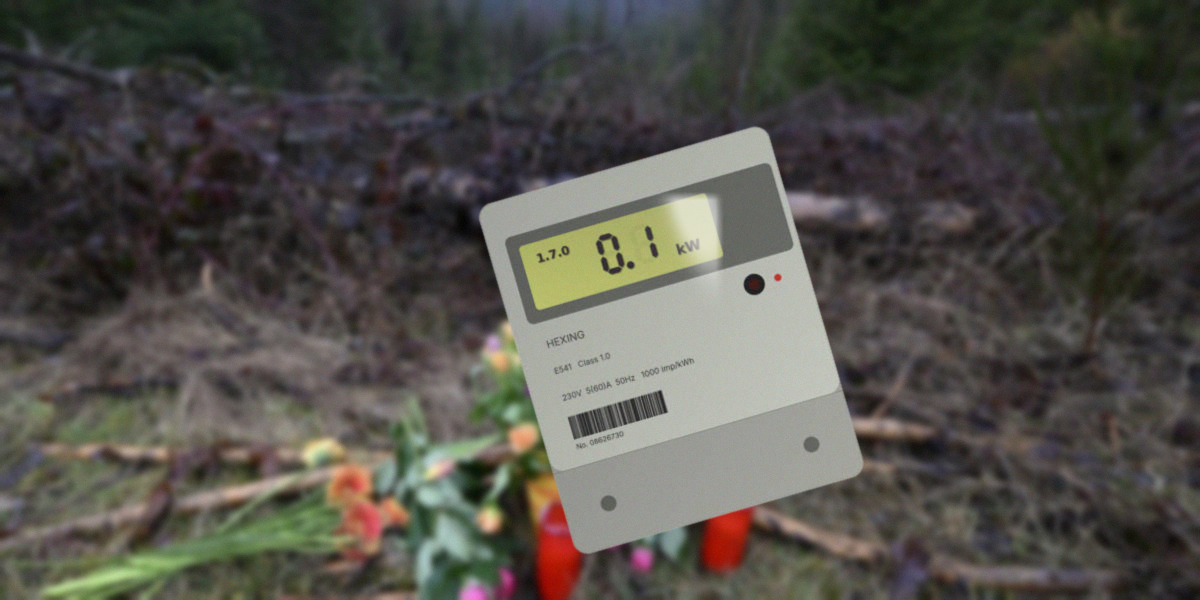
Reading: 0.1 kW
